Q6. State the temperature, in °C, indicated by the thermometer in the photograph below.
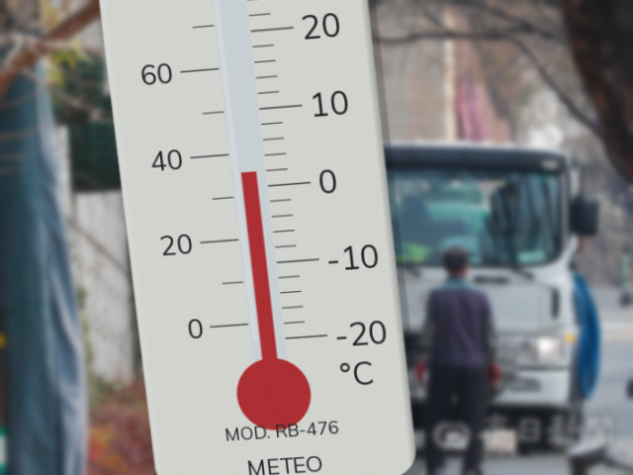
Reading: 2 °C
